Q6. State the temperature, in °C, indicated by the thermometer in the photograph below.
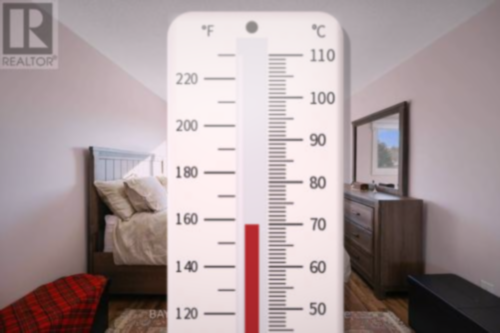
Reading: 70 °C
